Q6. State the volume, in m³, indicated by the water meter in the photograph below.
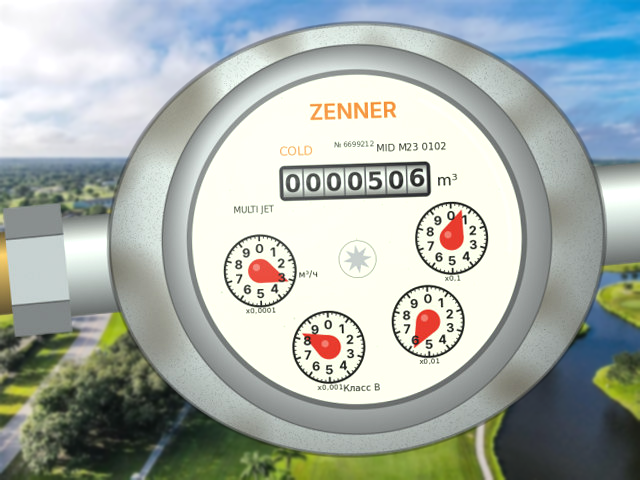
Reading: 506.0583 m³
